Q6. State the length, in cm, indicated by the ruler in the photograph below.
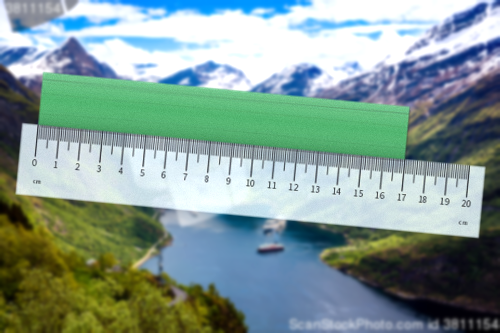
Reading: 17 cm
